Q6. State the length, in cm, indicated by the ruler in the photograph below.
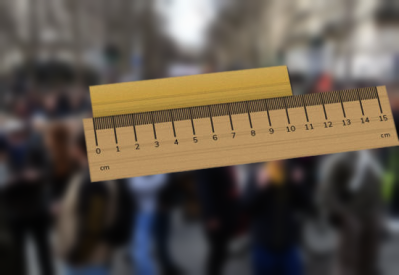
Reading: 10.5 cm
